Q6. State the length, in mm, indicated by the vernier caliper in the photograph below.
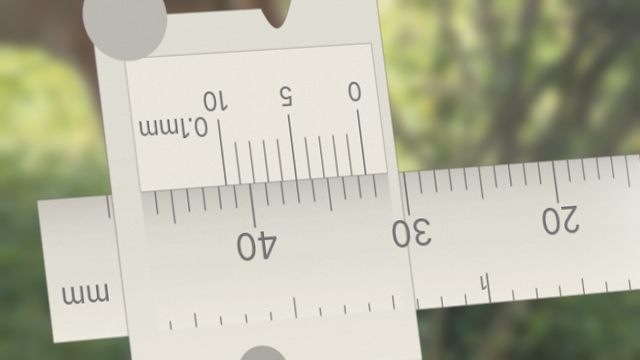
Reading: 32.5 mm
